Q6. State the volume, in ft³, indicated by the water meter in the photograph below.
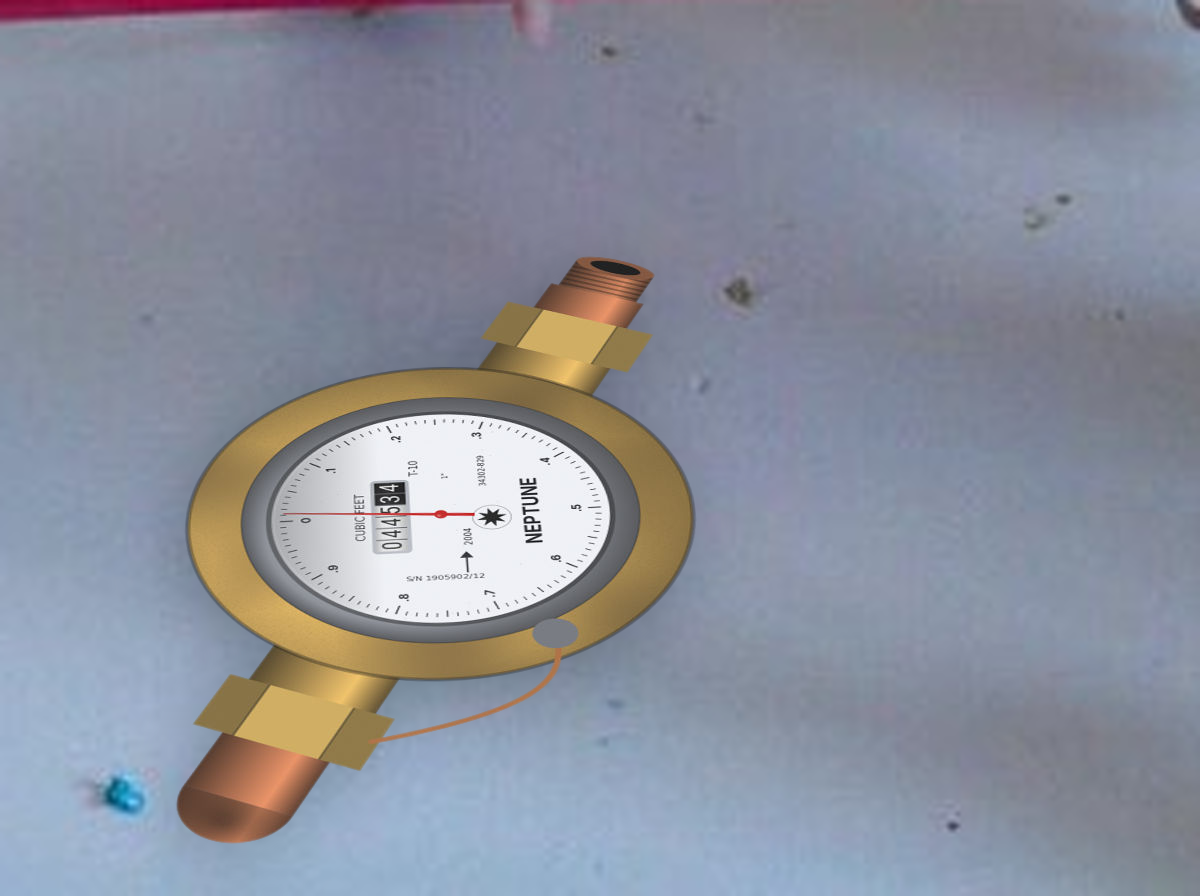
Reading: 44534.01 ft³
